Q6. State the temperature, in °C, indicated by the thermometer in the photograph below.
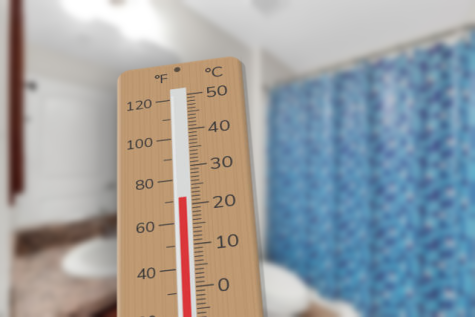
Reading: 22 °C
